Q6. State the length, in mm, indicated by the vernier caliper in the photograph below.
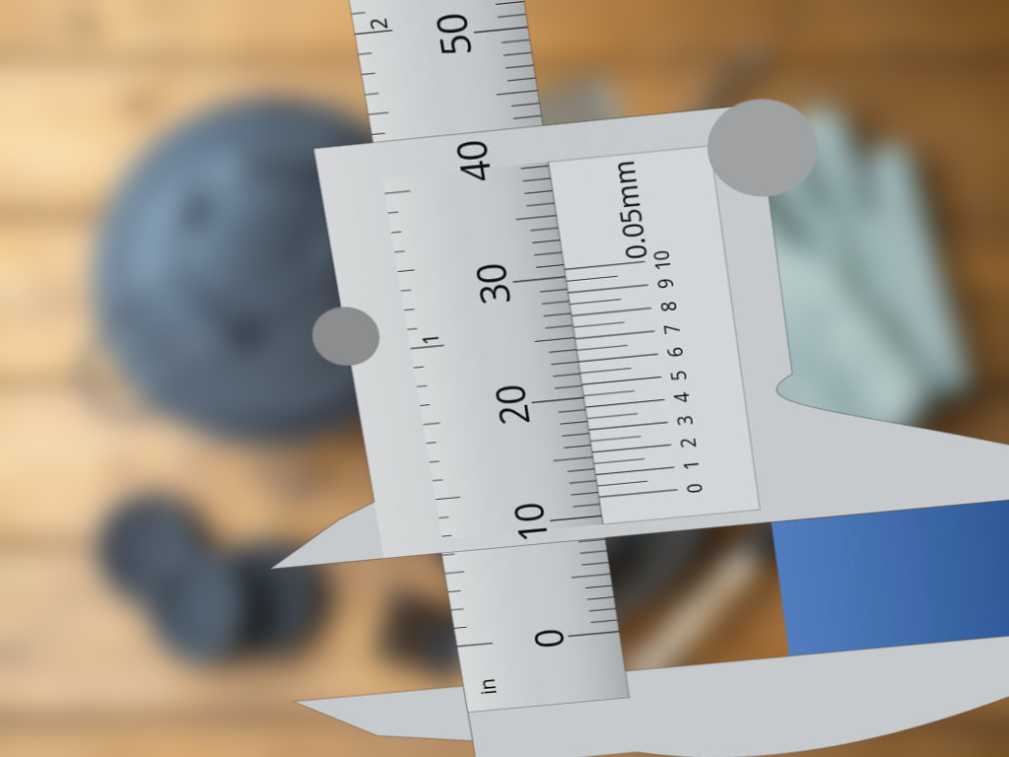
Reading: 11.6 mm
